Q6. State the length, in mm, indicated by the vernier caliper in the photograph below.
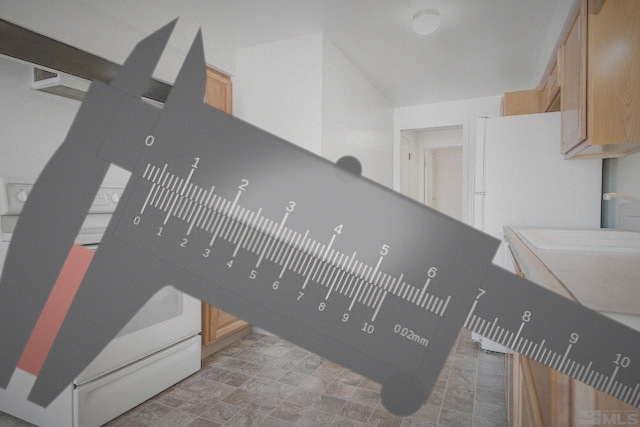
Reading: 4.5 mm
